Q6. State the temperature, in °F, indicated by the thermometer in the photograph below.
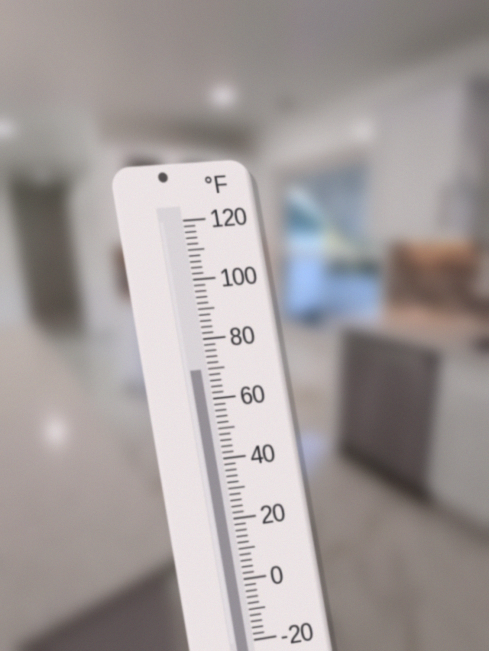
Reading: 70 °F
